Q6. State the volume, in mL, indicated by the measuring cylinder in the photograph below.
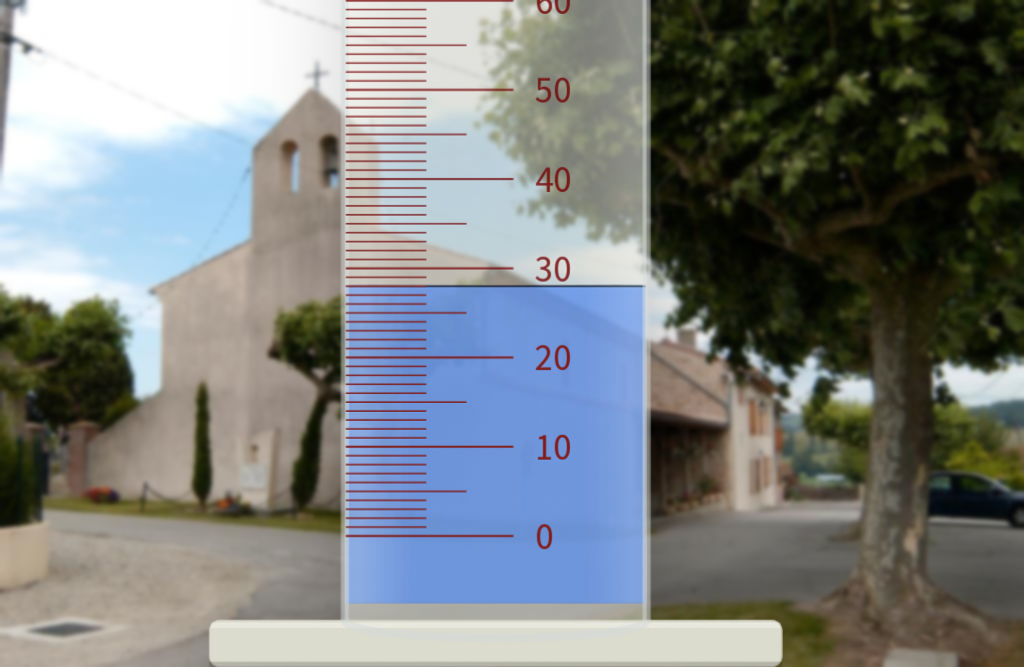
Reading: 28 mL
